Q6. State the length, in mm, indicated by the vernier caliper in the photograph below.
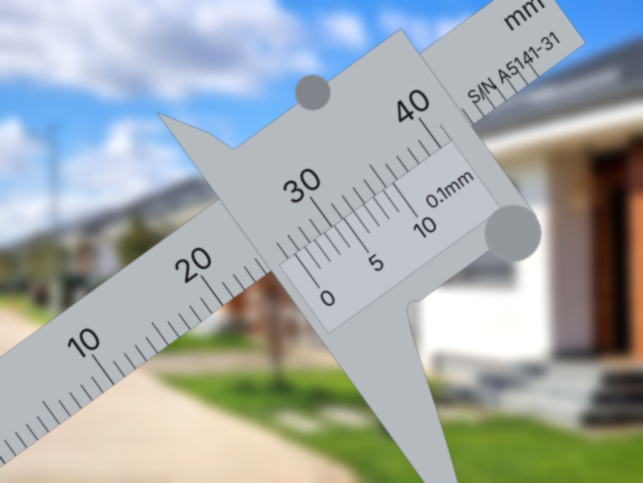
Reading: 26.6 mm
